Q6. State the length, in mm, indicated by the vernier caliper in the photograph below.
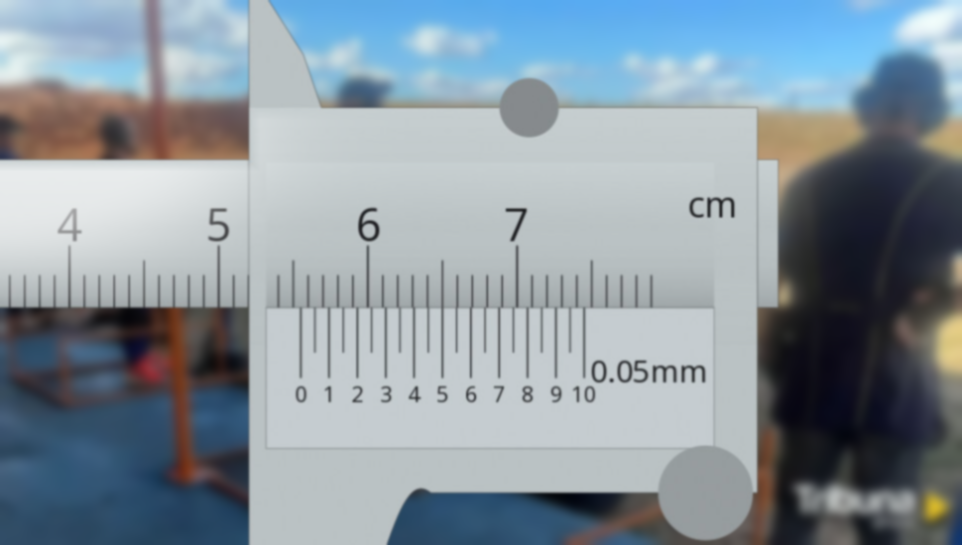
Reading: 55.5 mm
